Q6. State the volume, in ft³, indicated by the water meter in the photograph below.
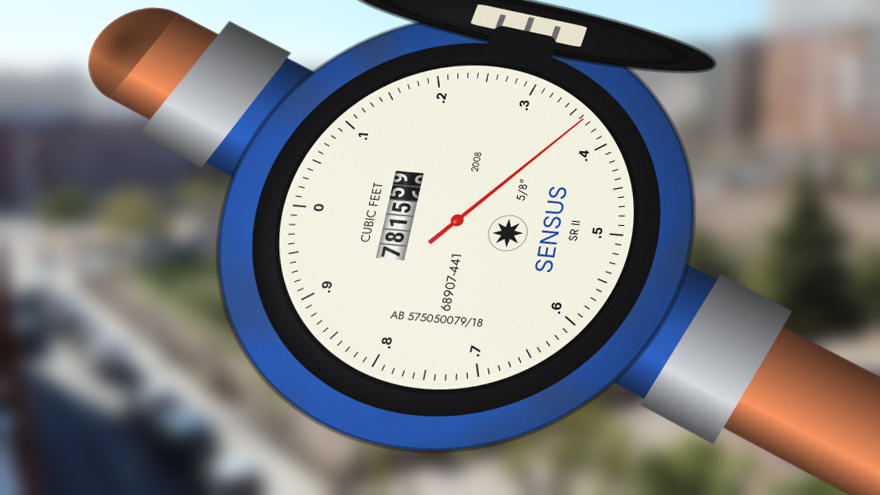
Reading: 781559.36 ft³
